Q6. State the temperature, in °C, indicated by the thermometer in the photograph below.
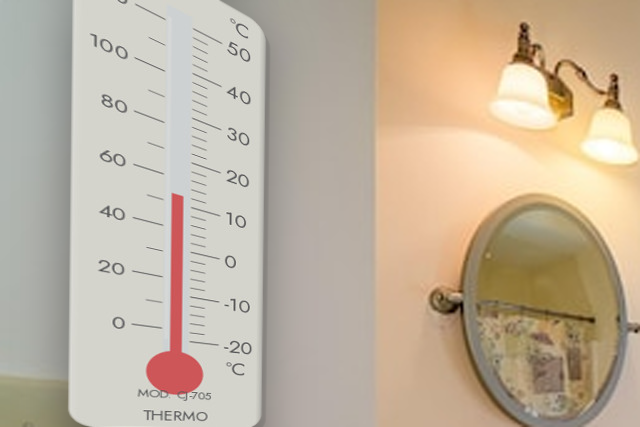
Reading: 12 °C
